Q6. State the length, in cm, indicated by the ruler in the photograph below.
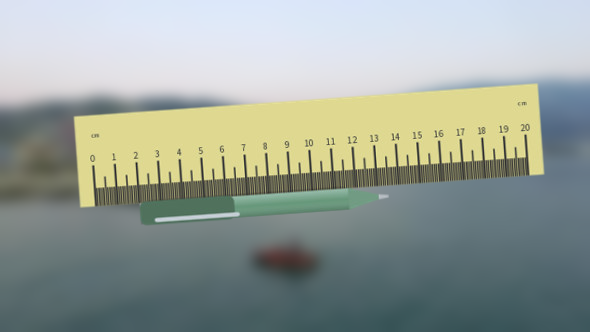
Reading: 11.5 cm
